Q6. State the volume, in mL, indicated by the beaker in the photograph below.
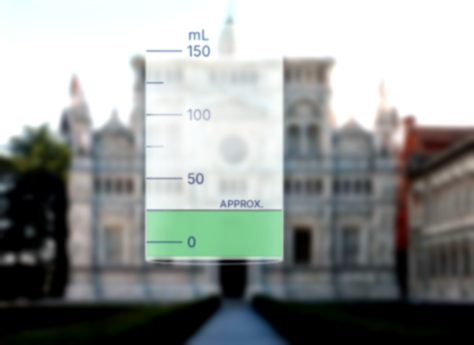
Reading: 25 mL
